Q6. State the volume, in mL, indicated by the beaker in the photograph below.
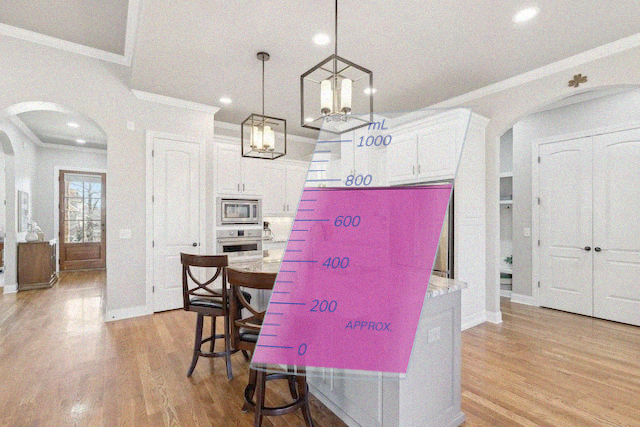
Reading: 750 mL
